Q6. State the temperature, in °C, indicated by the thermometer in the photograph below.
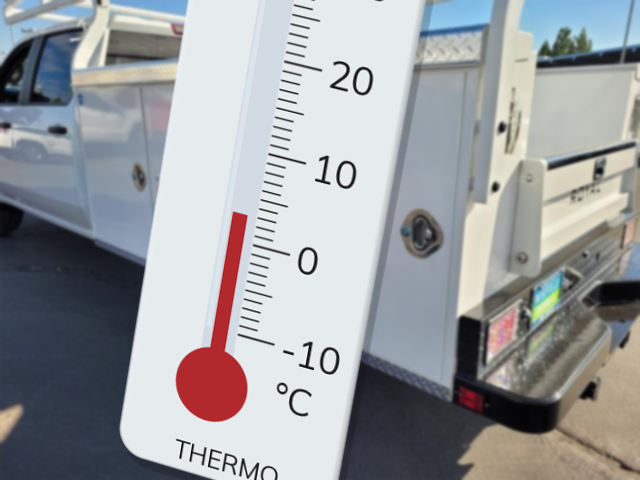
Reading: 3 °C
